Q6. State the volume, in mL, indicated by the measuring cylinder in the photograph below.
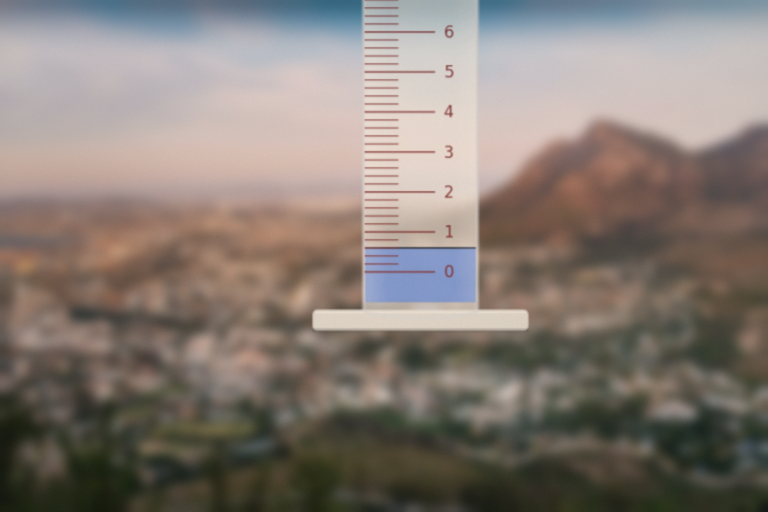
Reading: 0.6 mL
